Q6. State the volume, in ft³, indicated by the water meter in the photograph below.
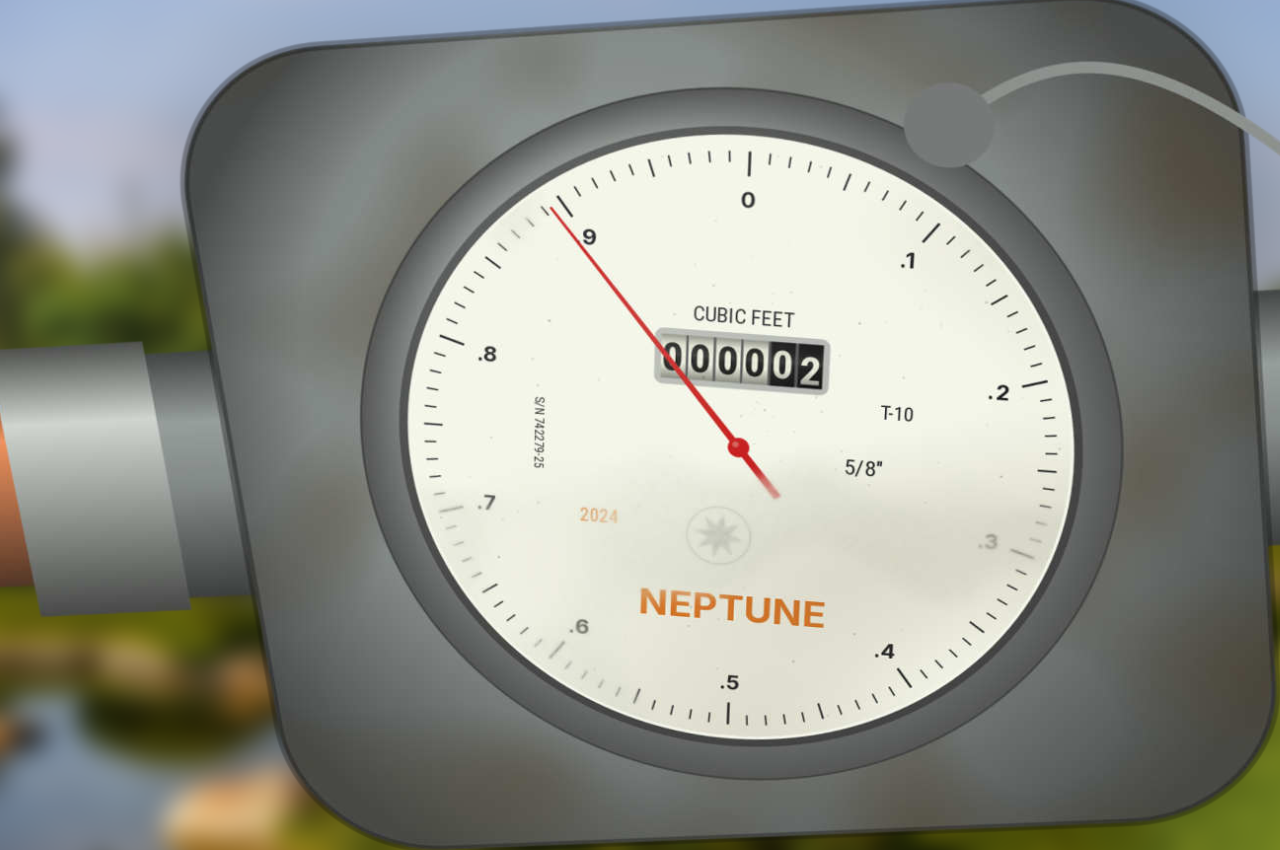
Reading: 1.89 ft³
